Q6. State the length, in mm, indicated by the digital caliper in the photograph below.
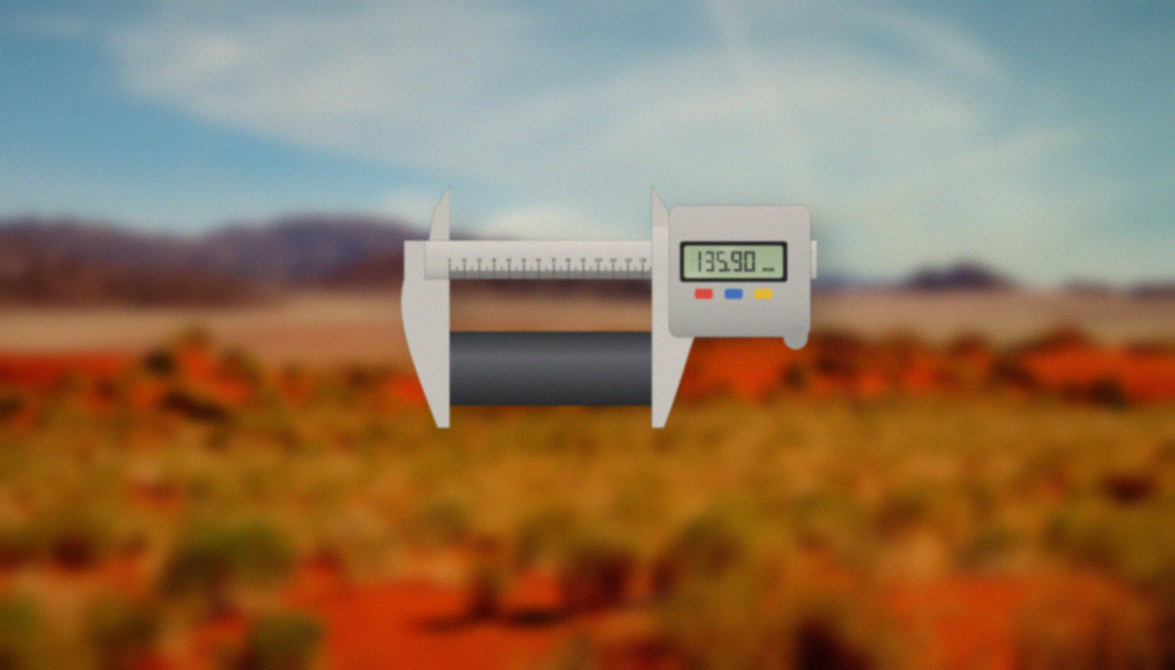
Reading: 135.90 mm
